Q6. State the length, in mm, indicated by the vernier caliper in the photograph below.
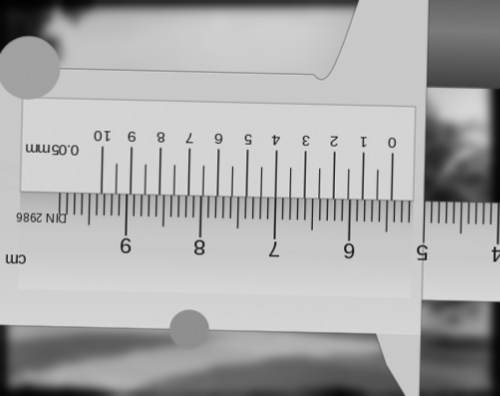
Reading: 54.4 mm
